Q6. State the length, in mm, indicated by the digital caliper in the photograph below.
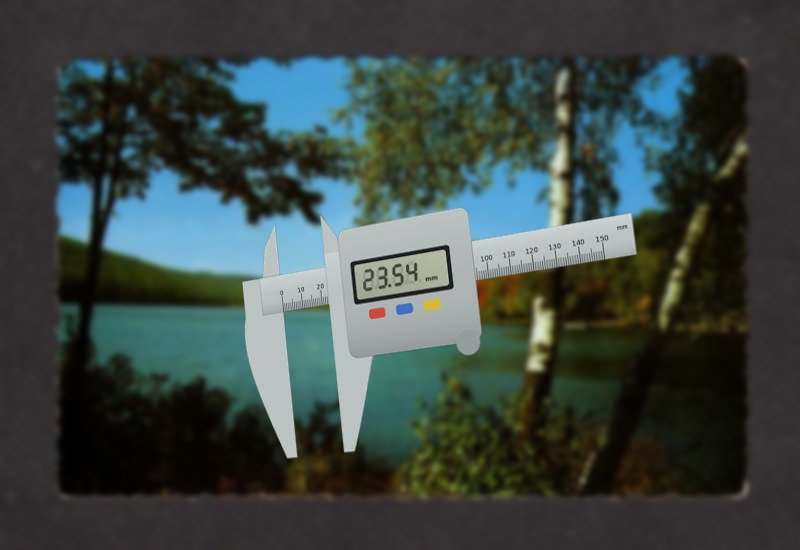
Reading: 23.54 mm
